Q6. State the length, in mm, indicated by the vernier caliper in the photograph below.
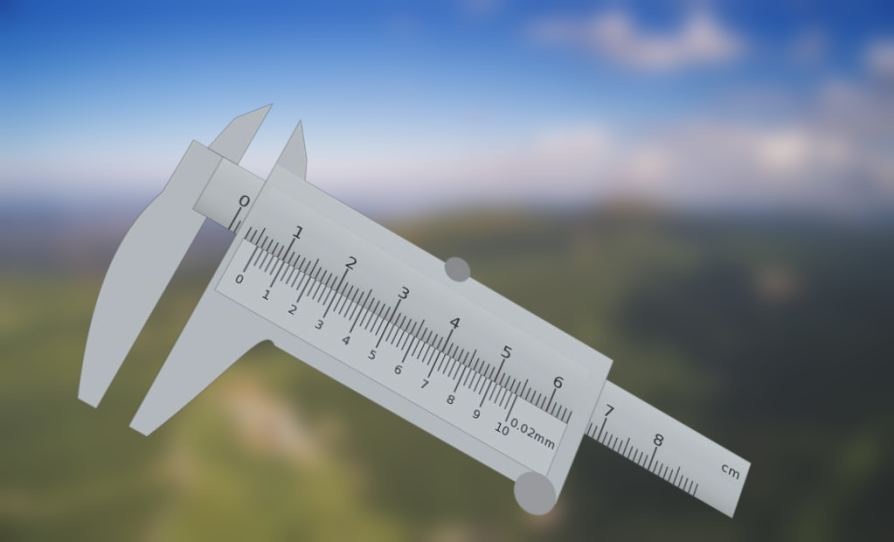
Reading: 5.4 mm
